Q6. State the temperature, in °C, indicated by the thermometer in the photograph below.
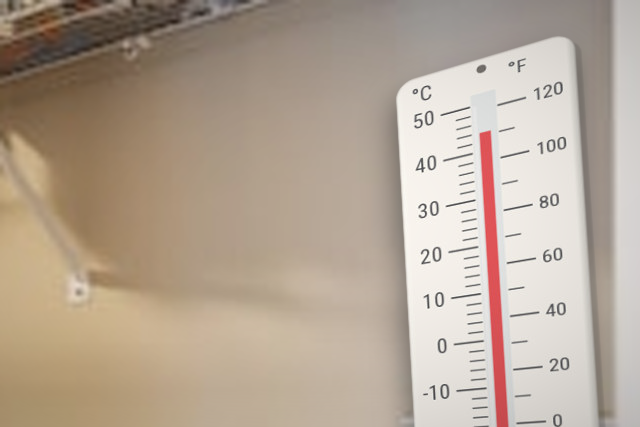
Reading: 44 °C
